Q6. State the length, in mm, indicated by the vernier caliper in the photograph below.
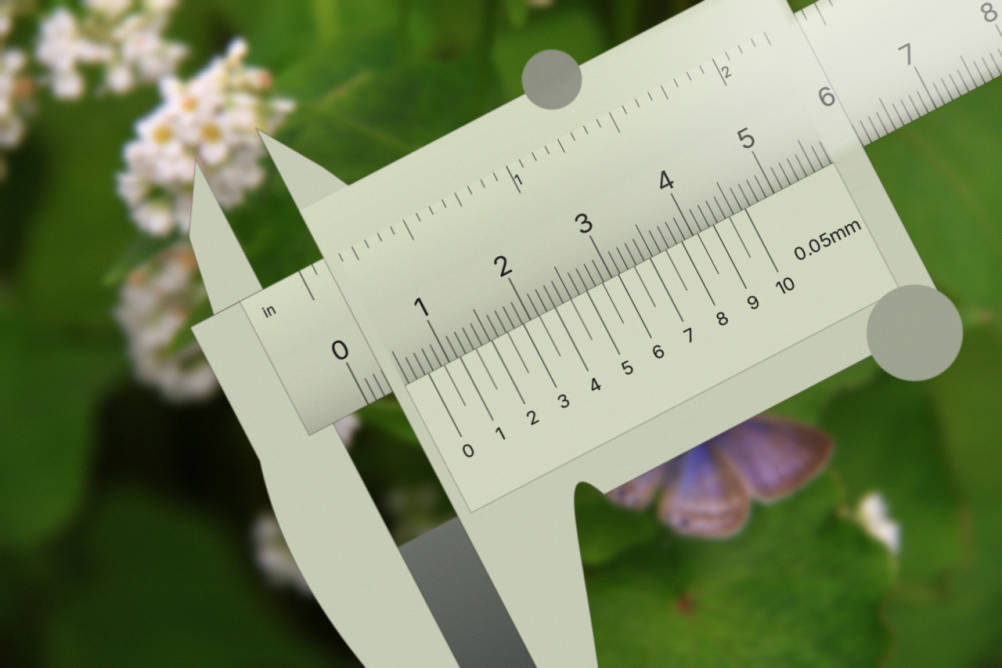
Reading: 7.4 mm
